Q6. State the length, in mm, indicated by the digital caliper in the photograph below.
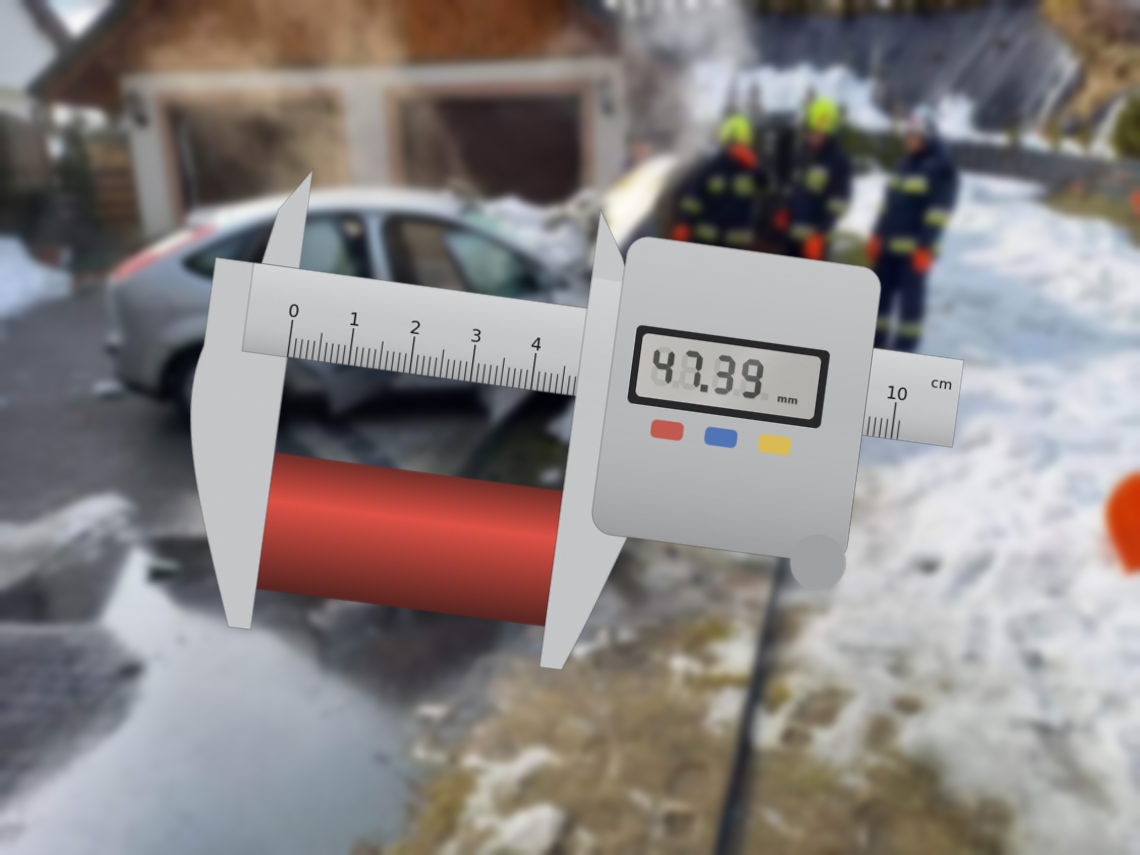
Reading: 47.39 mm
